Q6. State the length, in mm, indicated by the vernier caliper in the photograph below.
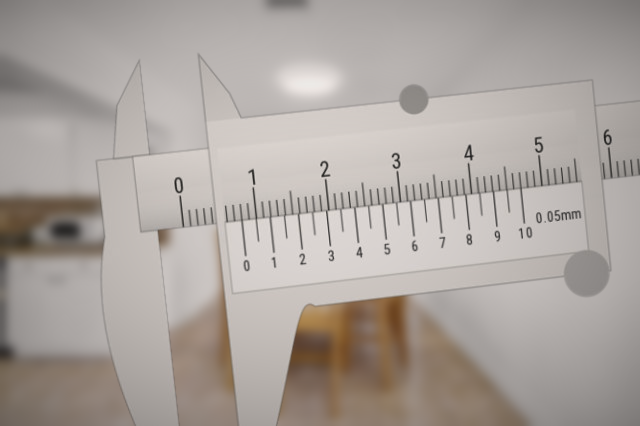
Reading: 8.0 mm
